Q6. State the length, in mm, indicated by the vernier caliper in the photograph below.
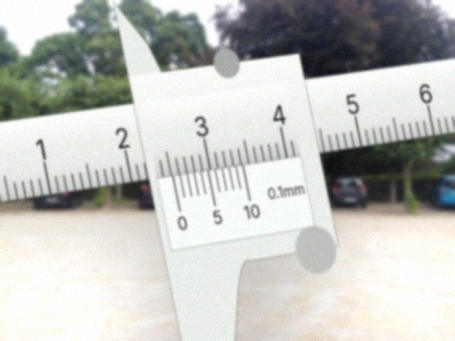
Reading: 25.2 mm
